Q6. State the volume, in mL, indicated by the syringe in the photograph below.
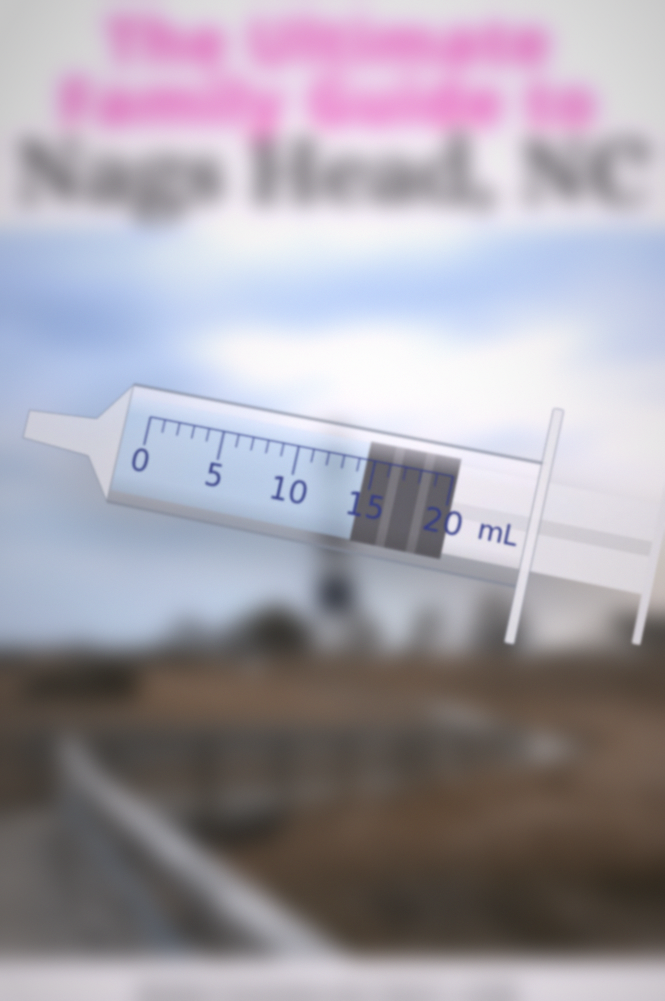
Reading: 14.5 mL
